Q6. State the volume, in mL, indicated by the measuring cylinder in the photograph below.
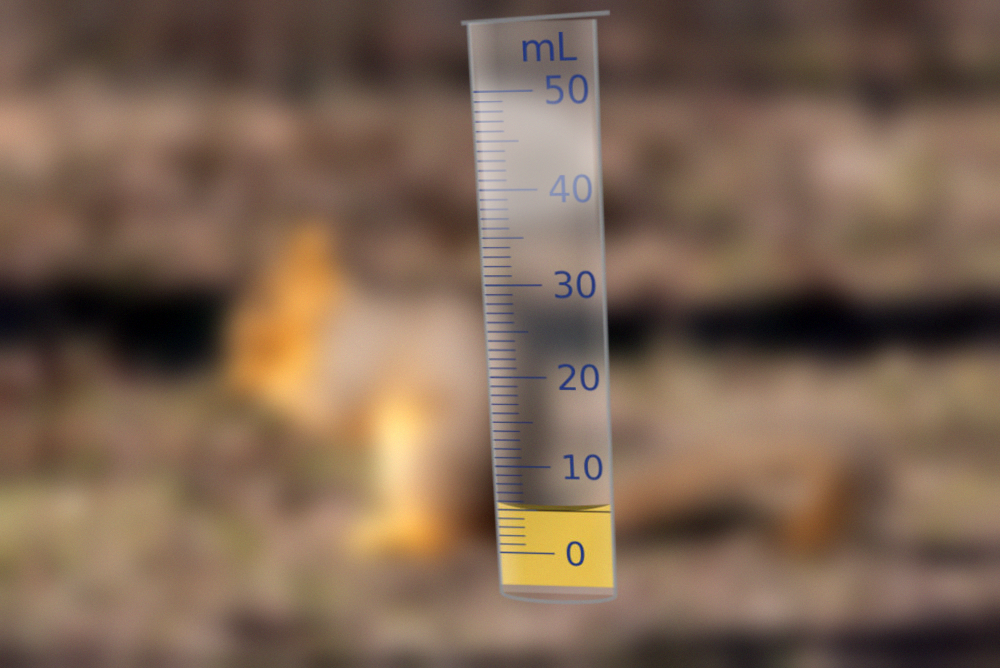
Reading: 5 mL
